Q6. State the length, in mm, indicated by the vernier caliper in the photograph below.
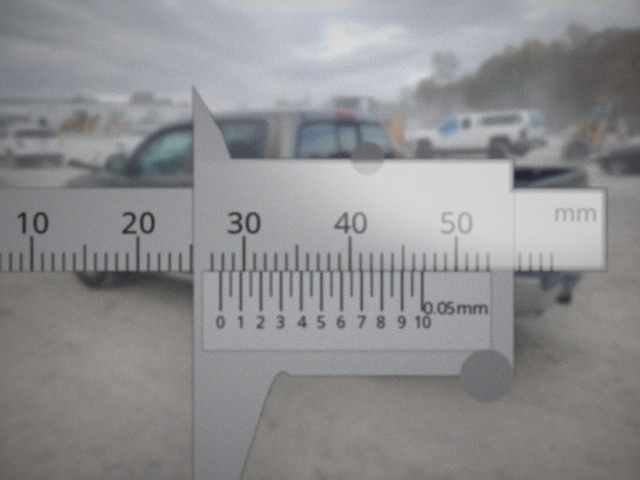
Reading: 27.8 mm
